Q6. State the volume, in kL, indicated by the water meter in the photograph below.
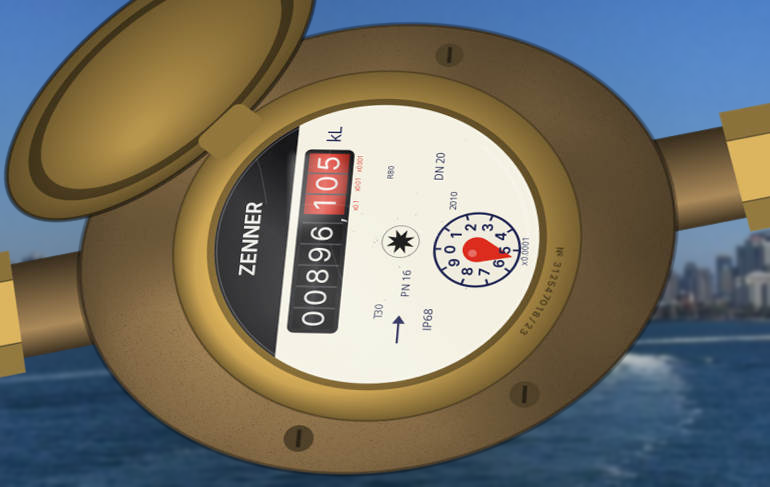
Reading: 896.1055 kL
